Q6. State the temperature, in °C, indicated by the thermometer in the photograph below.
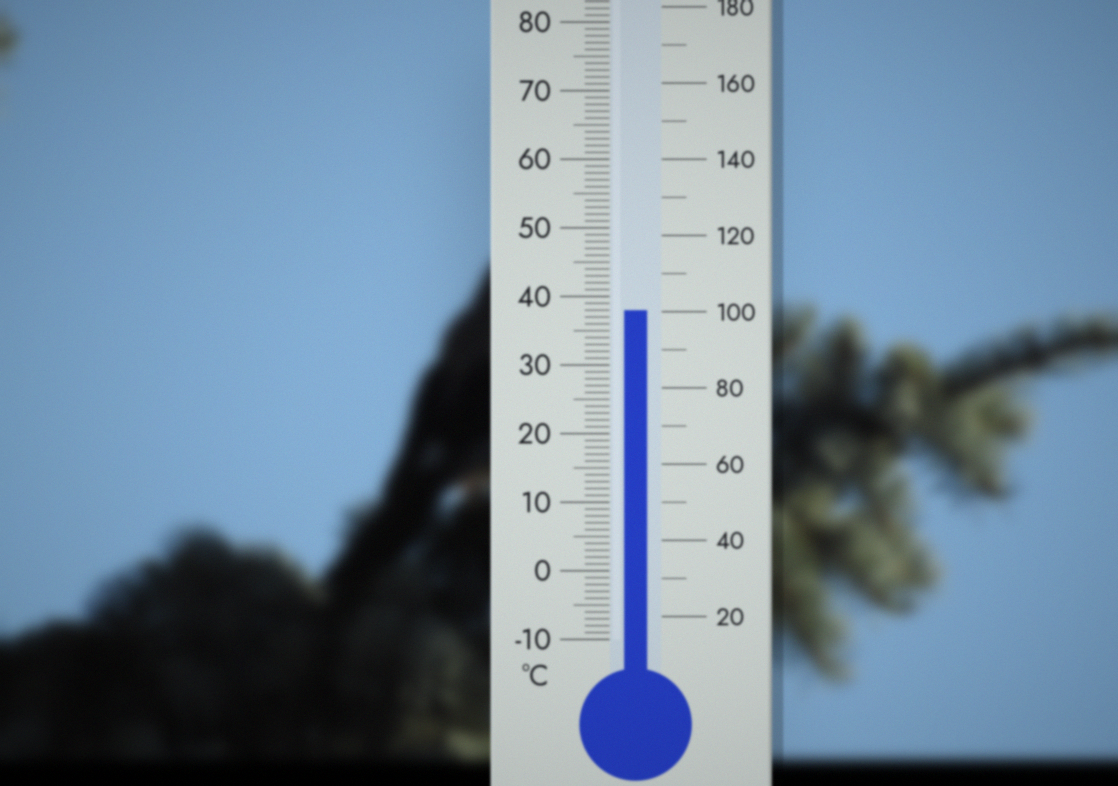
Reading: 38 °C
